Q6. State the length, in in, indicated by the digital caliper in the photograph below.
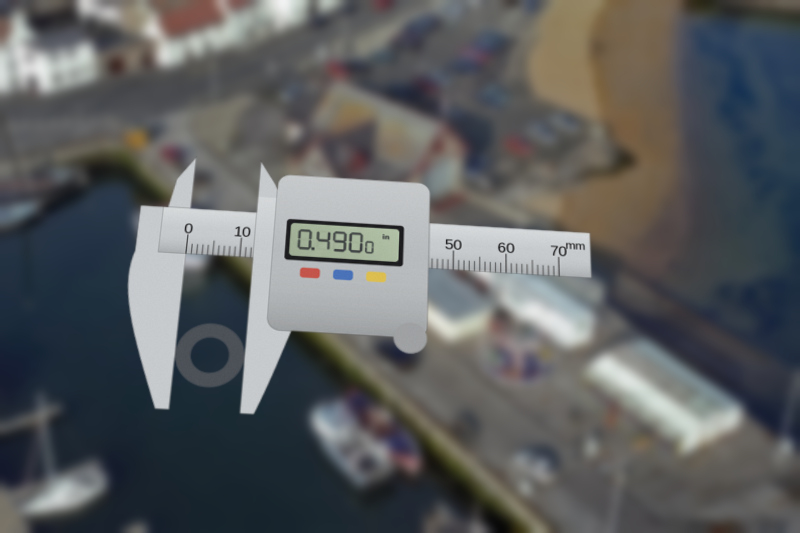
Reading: 0.4900 in
